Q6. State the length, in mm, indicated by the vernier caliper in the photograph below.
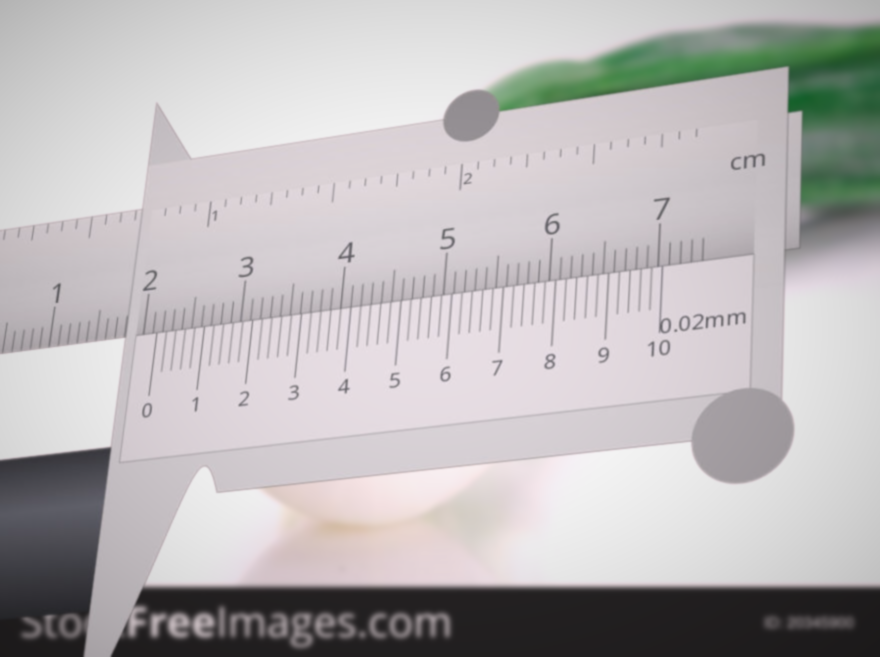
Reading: 21.4 mm
